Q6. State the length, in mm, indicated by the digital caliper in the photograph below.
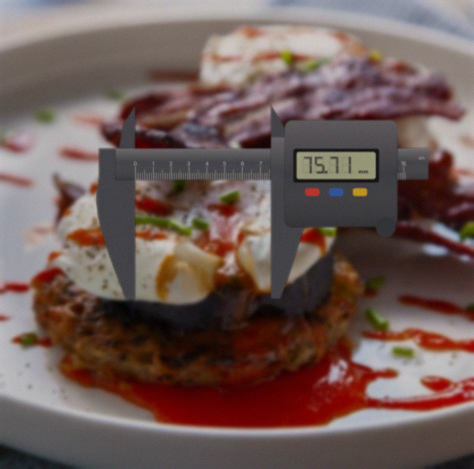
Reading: 75.71 mm
